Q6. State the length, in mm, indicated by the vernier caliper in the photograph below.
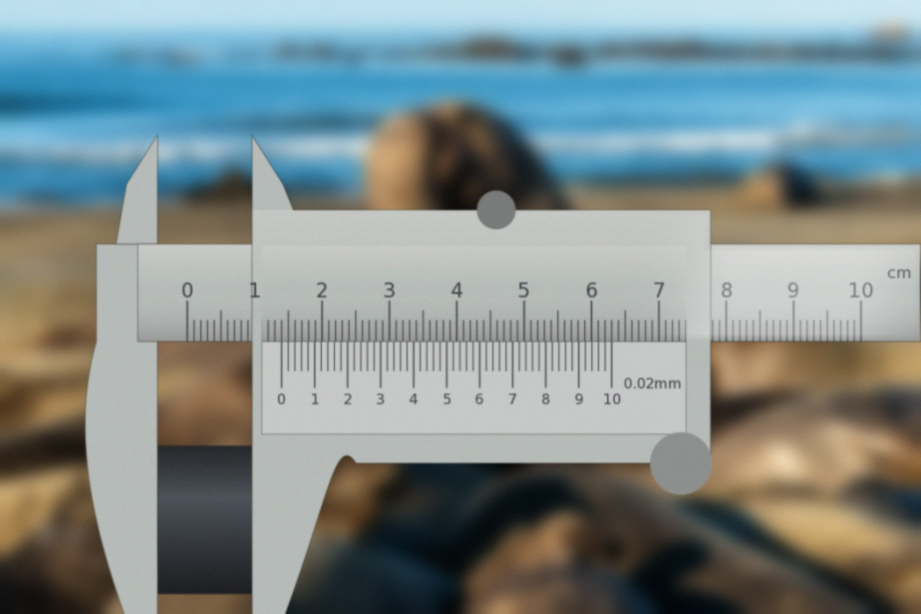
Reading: 14.0 mm
